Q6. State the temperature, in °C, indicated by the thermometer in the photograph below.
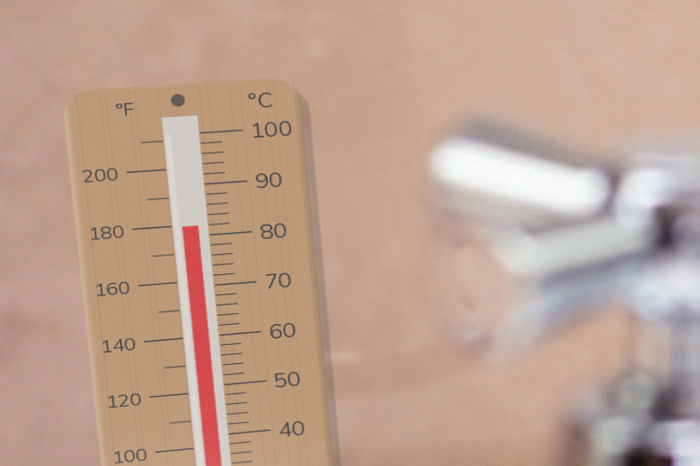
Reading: 82 °C
